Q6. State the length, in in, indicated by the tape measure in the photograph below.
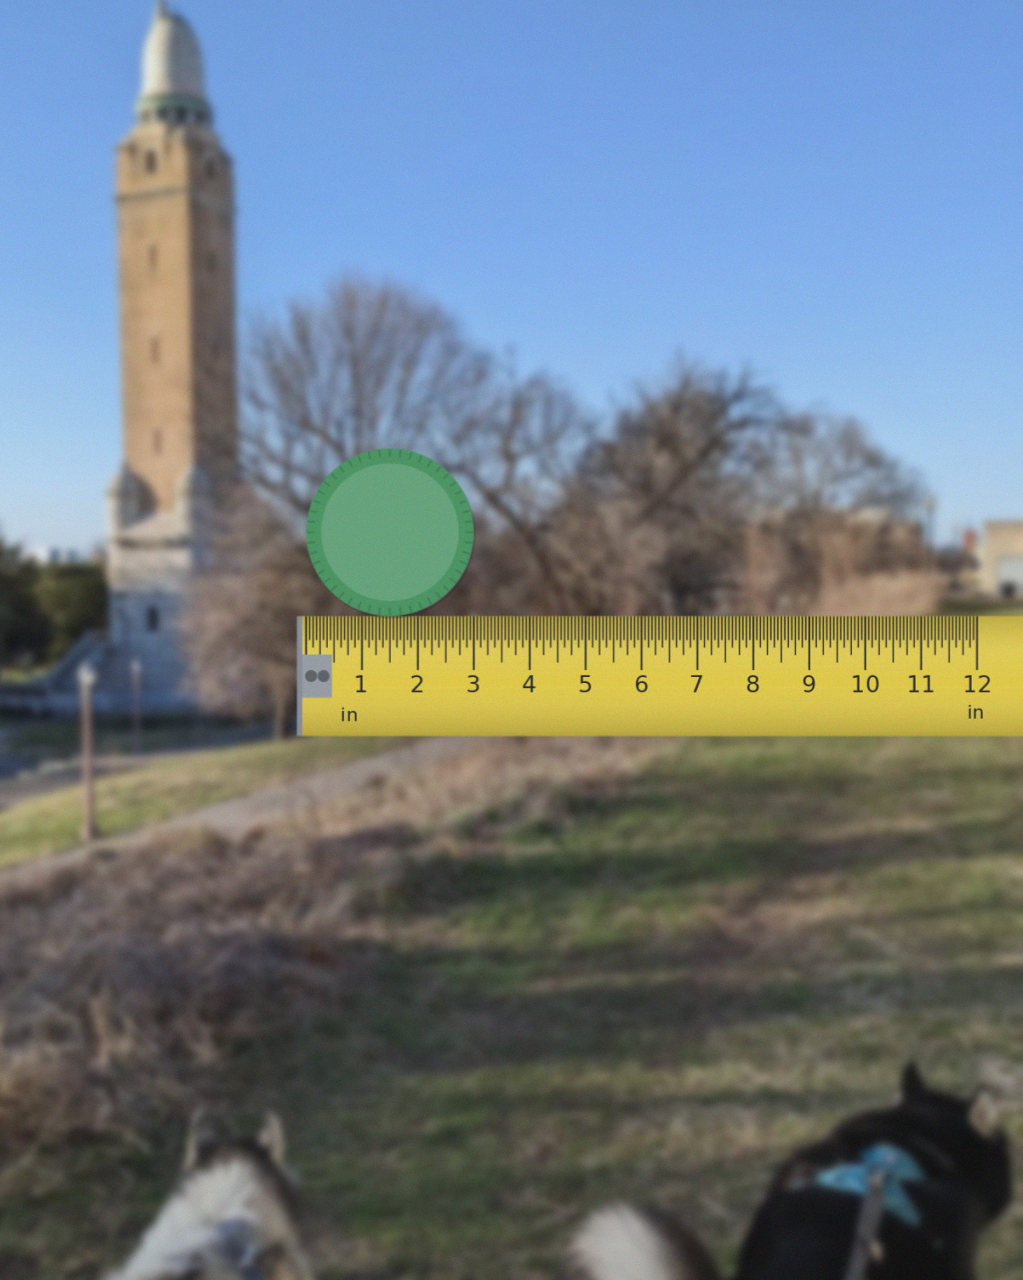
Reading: 3 in
